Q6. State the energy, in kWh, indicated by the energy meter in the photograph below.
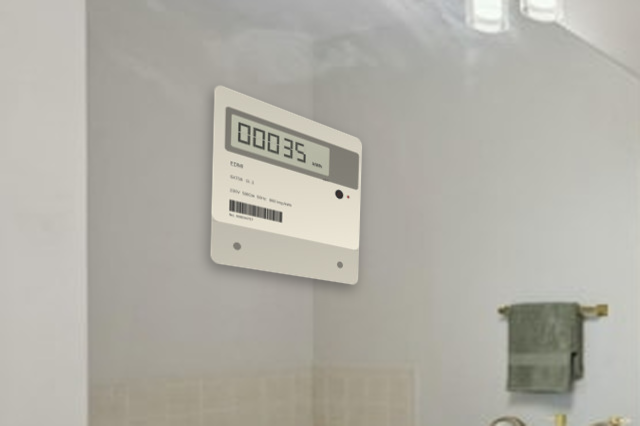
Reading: 35 kWh
